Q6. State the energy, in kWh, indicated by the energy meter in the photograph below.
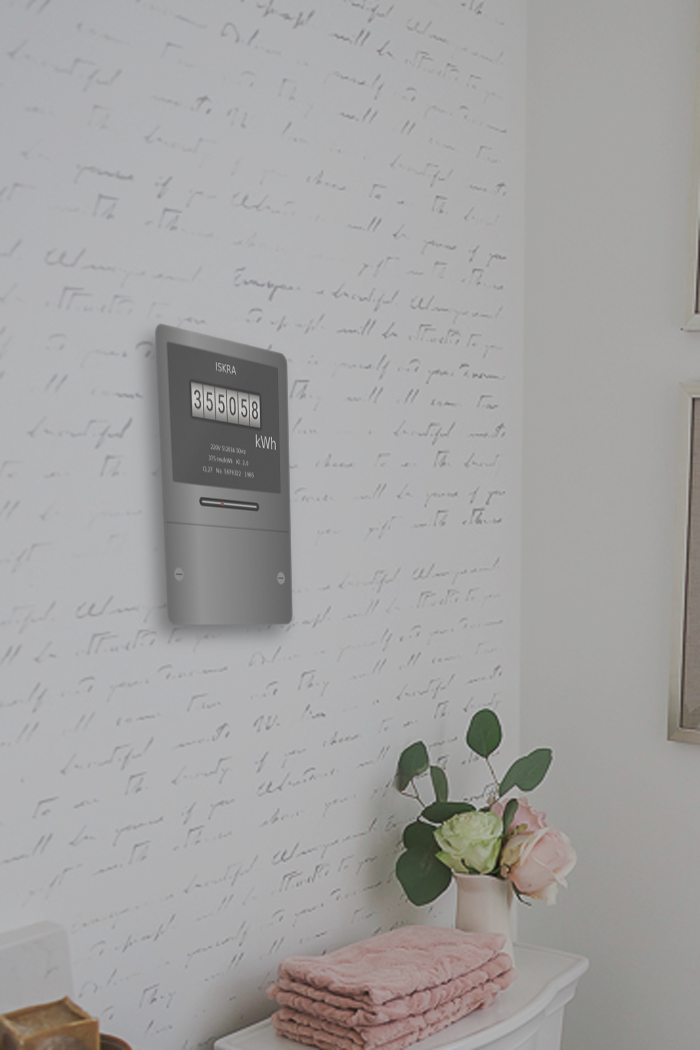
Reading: 355058 kWh
